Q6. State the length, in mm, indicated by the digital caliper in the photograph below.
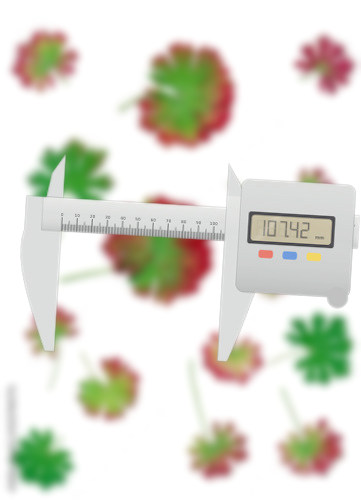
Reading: 107.42 mm
